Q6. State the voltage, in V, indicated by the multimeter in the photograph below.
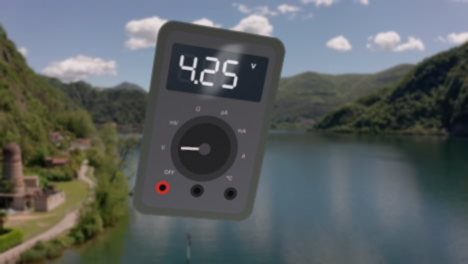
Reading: 4.25 V
